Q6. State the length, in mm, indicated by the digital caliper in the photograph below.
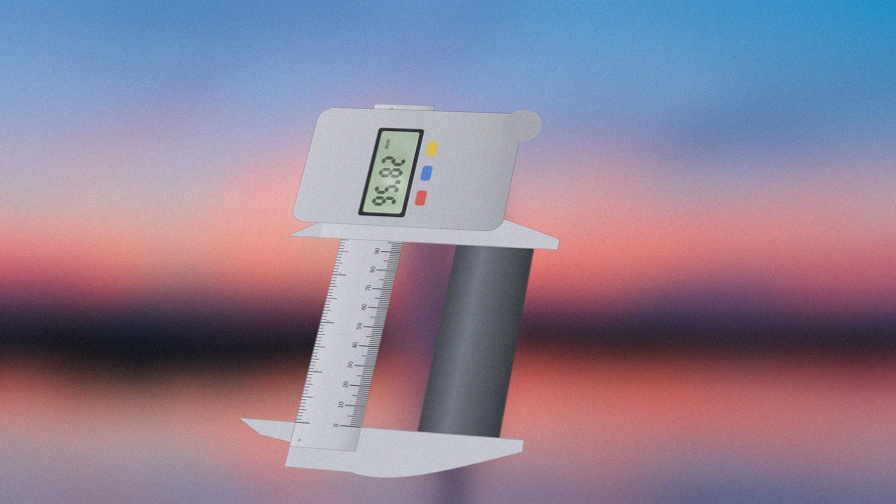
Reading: 95.82 mm
